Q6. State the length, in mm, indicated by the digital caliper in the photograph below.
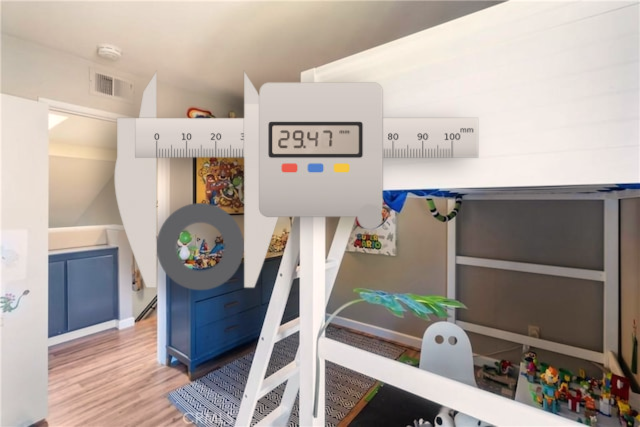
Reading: 29.47 mm
